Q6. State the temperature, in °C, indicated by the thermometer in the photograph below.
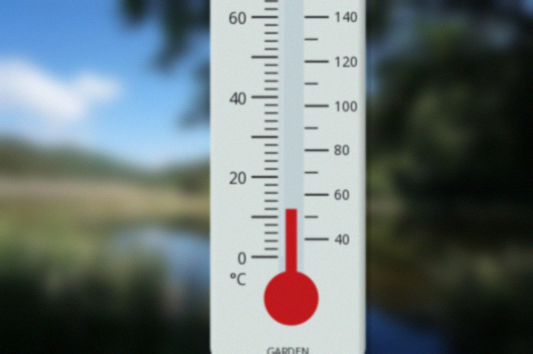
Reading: 12 °C
